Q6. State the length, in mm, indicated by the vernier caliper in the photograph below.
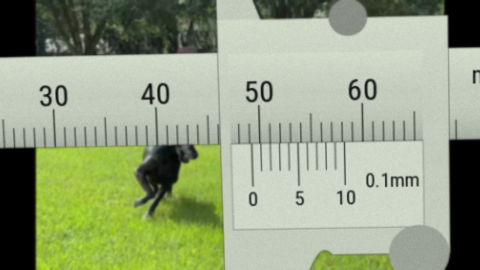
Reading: 49.2 mm
